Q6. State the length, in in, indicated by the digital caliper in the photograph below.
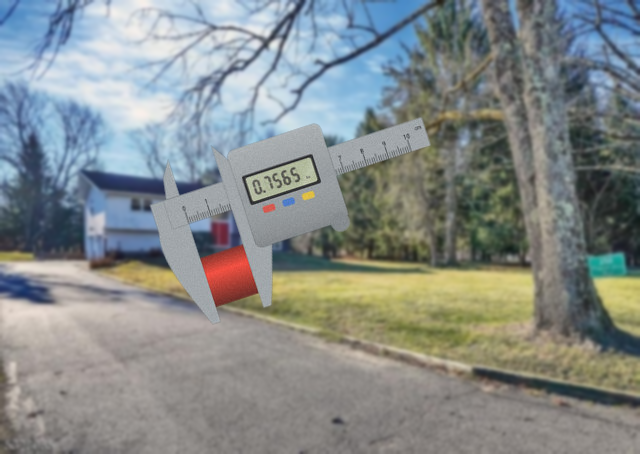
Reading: 0.7565 in
